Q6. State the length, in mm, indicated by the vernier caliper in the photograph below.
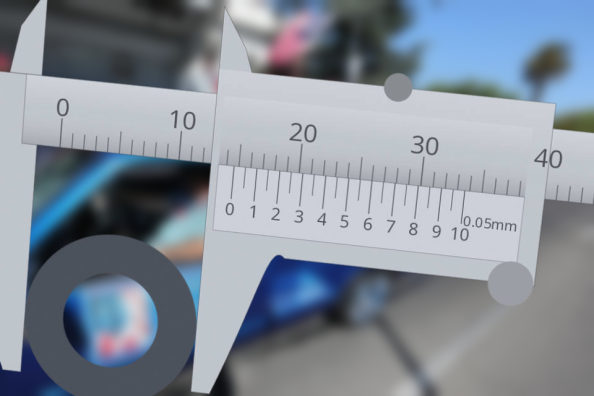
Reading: 14.6 mm
